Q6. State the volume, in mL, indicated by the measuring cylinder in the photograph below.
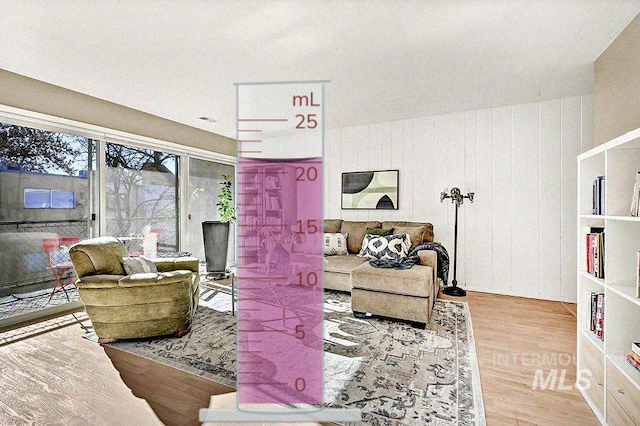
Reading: 21 mL
